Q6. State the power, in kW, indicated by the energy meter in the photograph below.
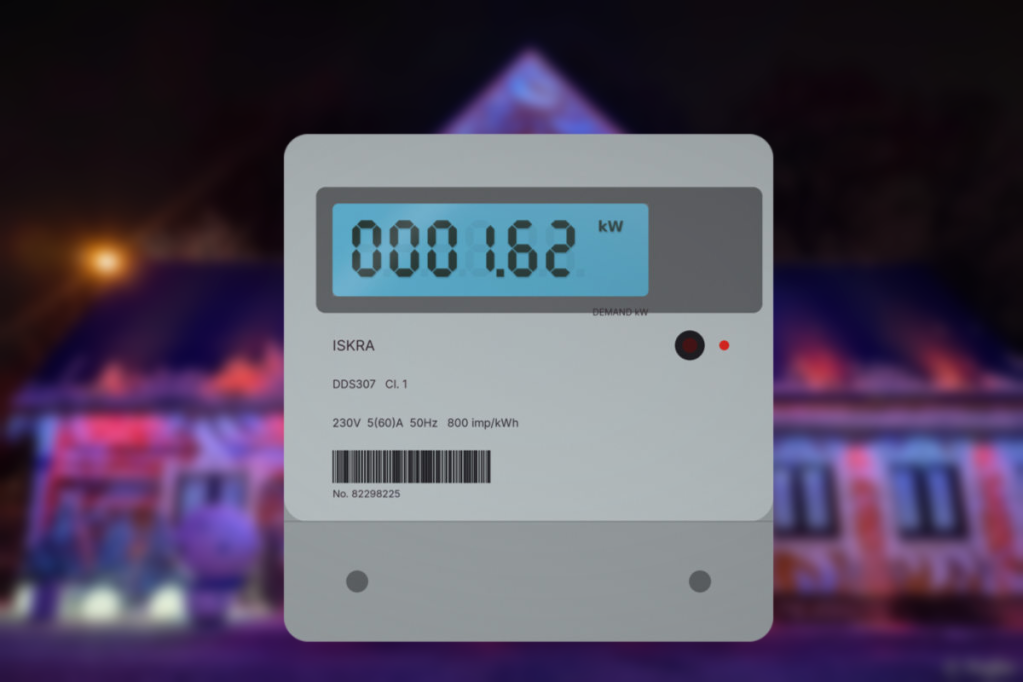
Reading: 1.62 kW
